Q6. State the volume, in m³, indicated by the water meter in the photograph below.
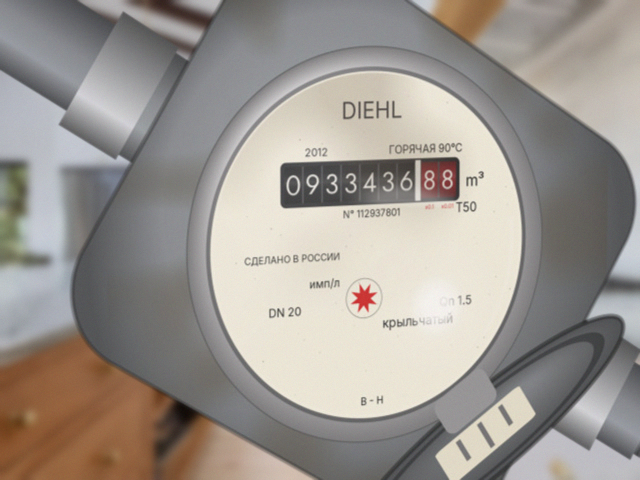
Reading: 933436.88 m³
